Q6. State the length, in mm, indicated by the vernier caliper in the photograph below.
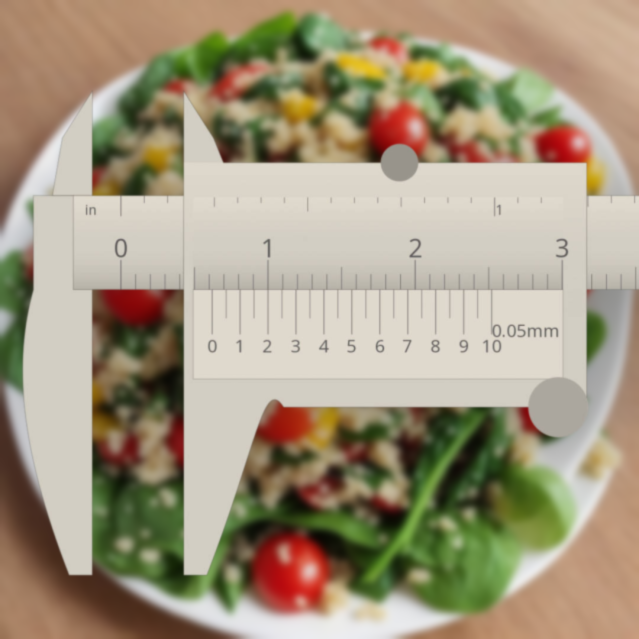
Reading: 6.2 mm
